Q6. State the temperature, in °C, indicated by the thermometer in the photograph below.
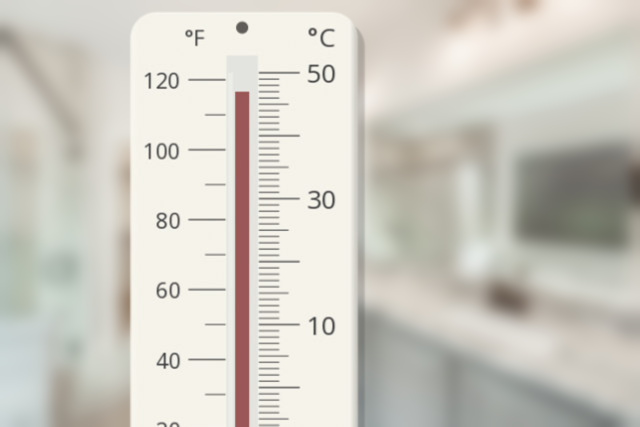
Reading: 47 °C
